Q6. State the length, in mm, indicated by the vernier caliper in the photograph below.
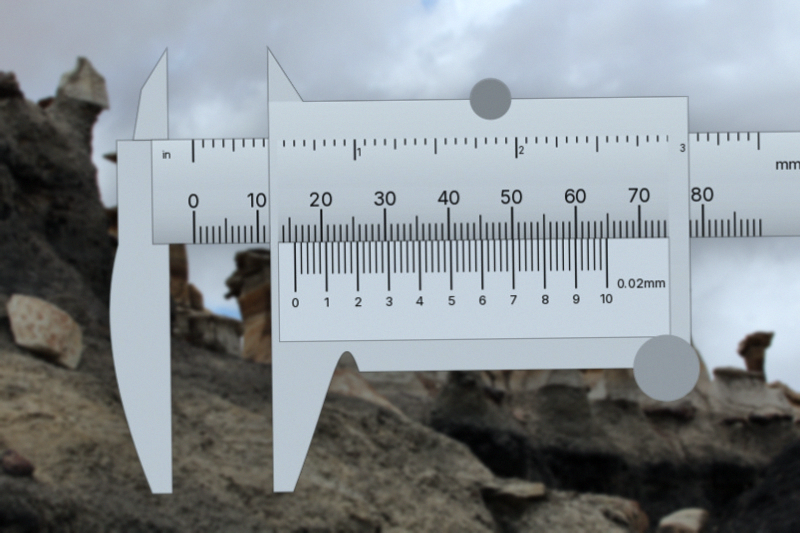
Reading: 15.8 mm
